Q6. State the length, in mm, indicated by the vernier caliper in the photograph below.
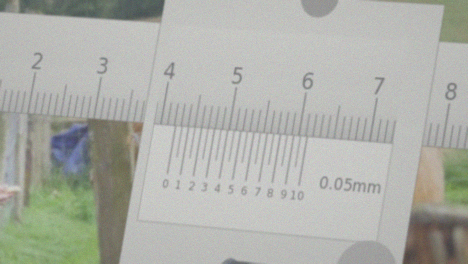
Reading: 42.2 mm
